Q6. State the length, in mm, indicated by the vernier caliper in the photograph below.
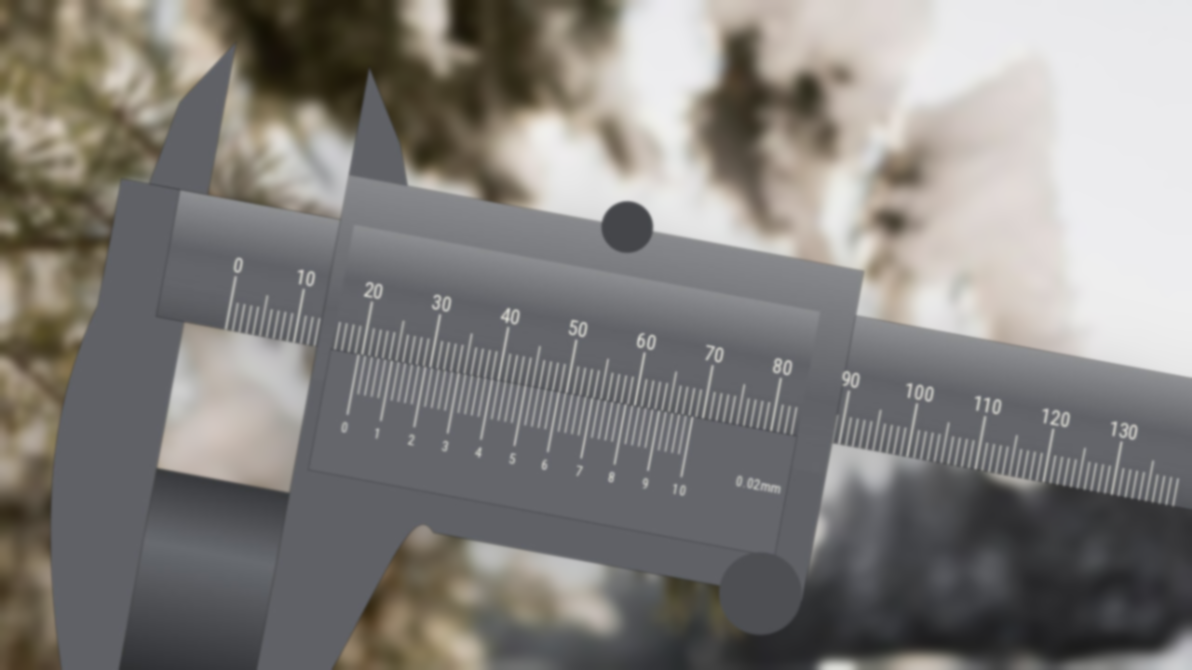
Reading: 19.5 mm
